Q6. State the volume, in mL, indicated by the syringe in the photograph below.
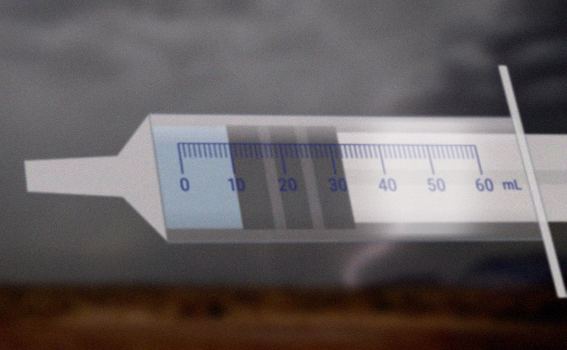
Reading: 10 mL
